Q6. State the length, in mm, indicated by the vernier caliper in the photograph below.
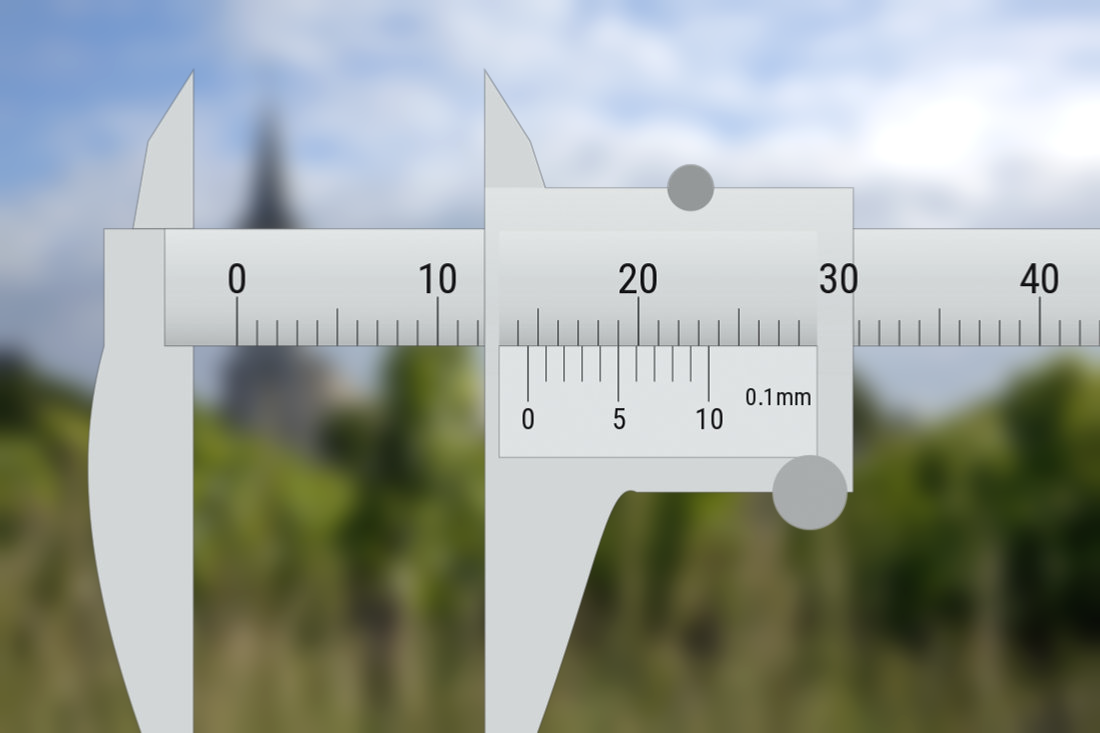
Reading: 14.5 mm
